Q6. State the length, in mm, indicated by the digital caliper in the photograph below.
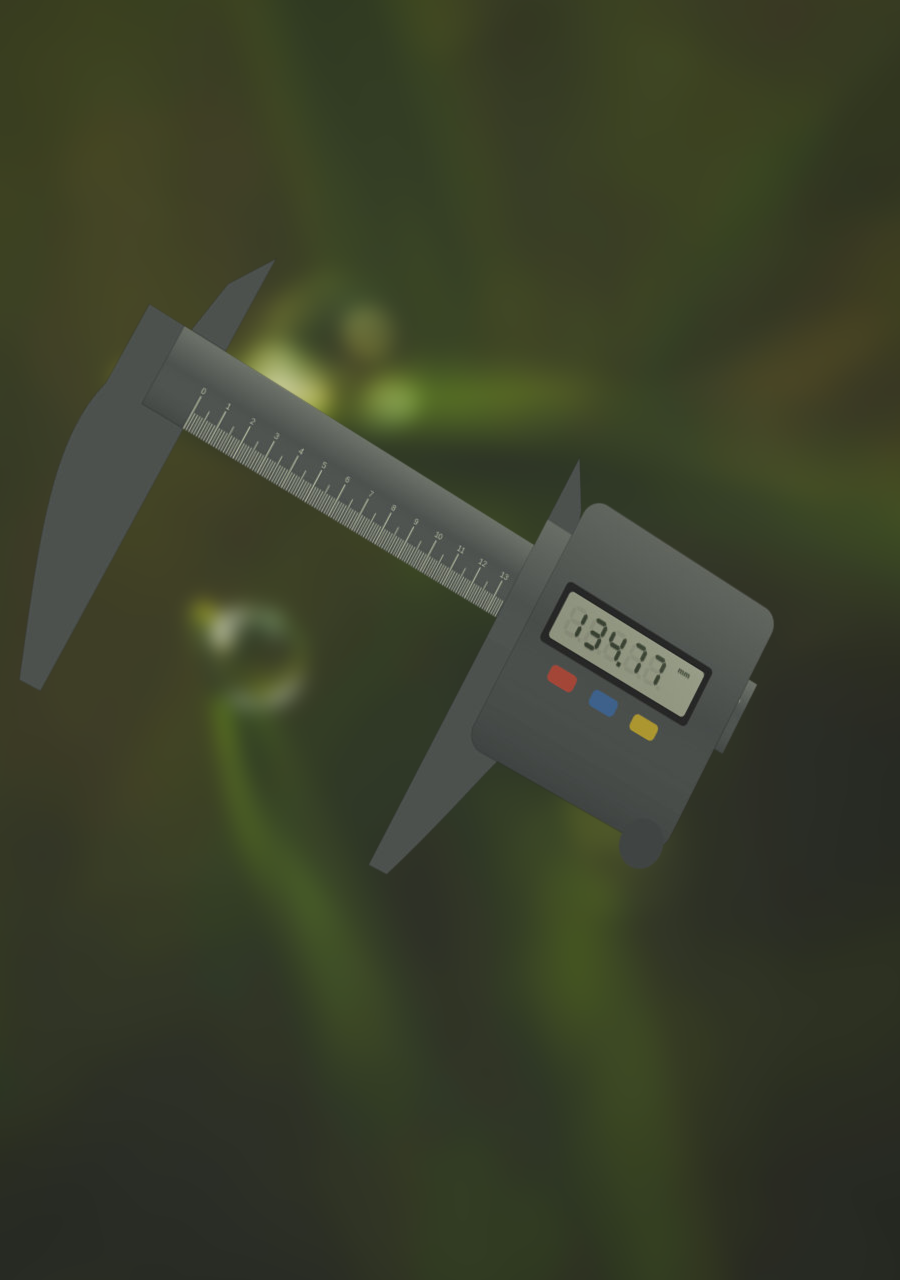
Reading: 134.77 mm
